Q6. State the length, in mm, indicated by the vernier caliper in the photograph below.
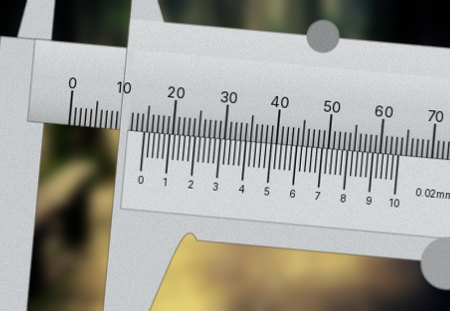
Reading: 14.5 mm
